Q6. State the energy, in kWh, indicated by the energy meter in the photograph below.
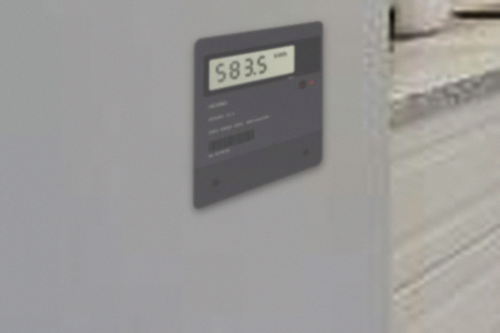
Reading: 583.5 kWh
